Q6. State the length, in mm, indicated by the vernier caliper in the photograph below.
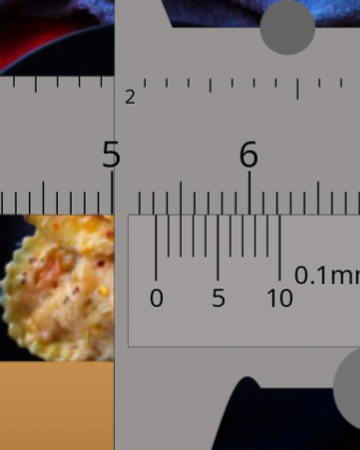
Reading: 53.2 mm
